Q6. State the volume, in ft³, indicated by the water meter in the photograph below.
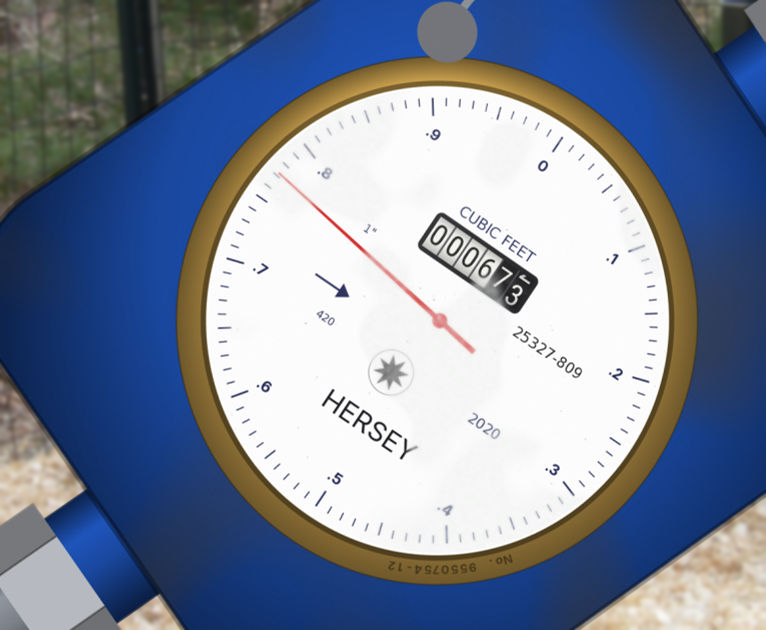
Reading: 672.77 ft³
